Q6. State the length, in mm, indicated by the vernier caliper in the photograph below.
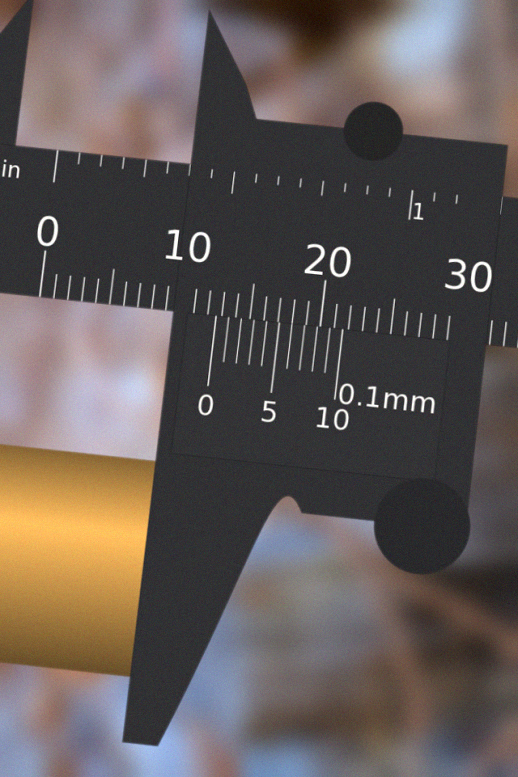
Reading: 12.6 mm
